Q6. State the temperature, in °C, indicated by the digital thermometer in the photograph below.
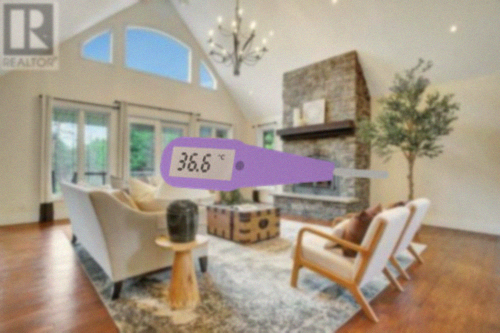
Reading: 36.6 °C
